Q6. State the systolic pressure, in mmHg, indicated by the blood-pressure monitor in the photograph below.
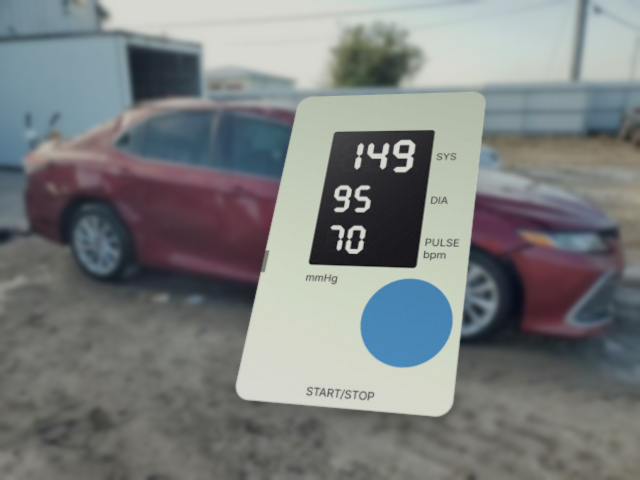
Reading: 149 mmHg
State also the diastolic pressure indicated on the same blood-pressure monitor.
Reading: 95 mmHg
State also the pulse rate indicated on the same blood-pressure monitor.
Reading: 70 bpm
